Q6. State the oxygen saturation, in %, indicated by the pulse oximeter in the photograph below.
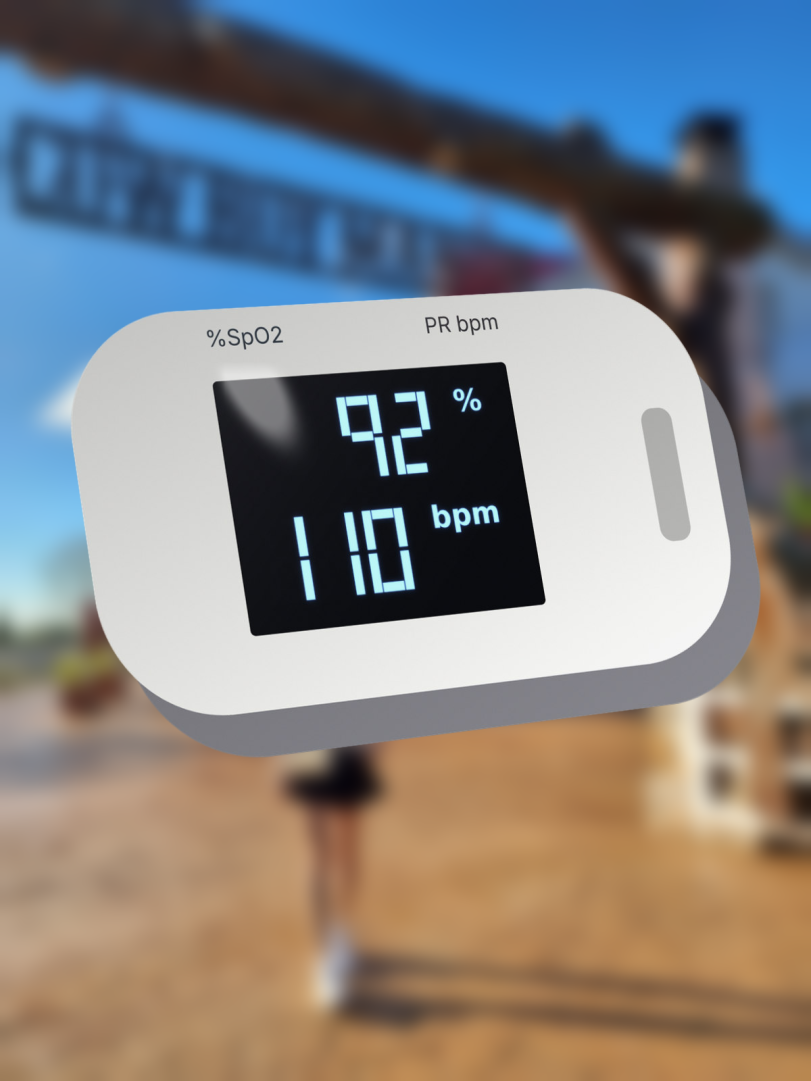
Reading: 92 %
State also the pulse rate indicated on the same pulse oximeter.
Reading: 110 bpm
